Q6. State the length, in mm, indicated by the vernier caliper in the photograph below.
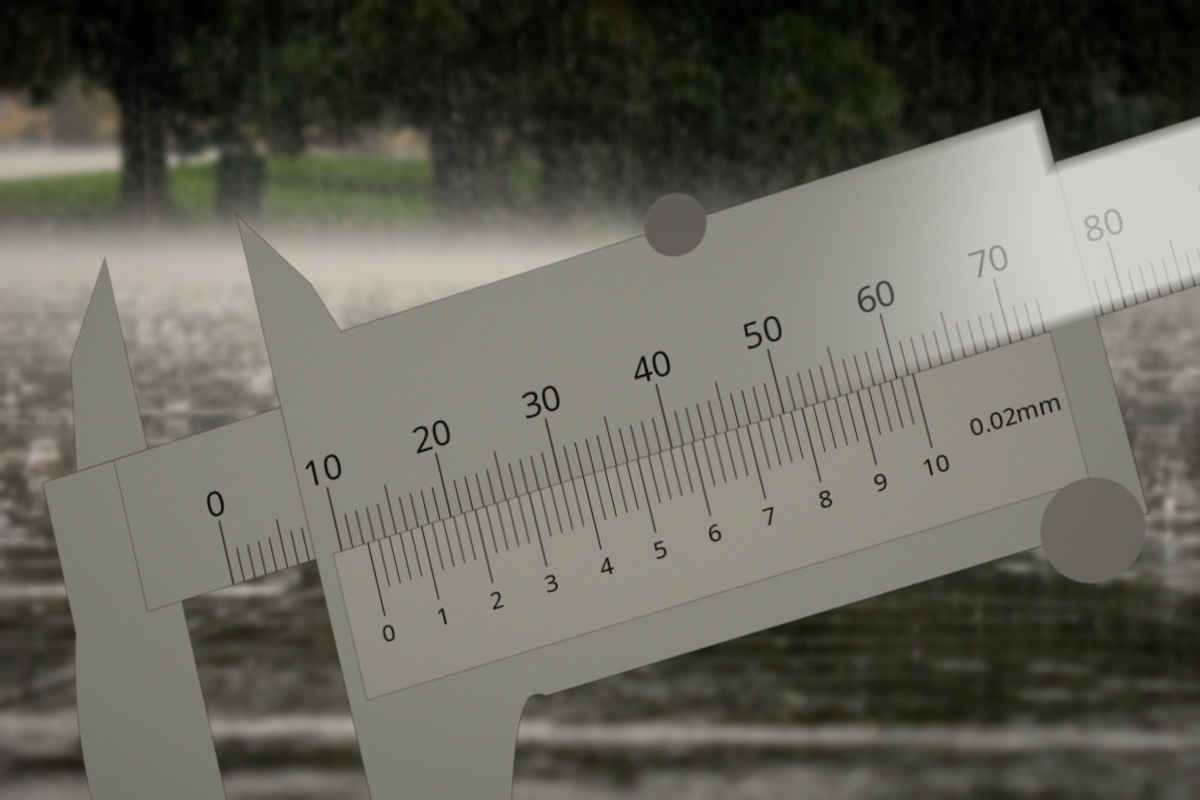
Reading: 12.4 mm
